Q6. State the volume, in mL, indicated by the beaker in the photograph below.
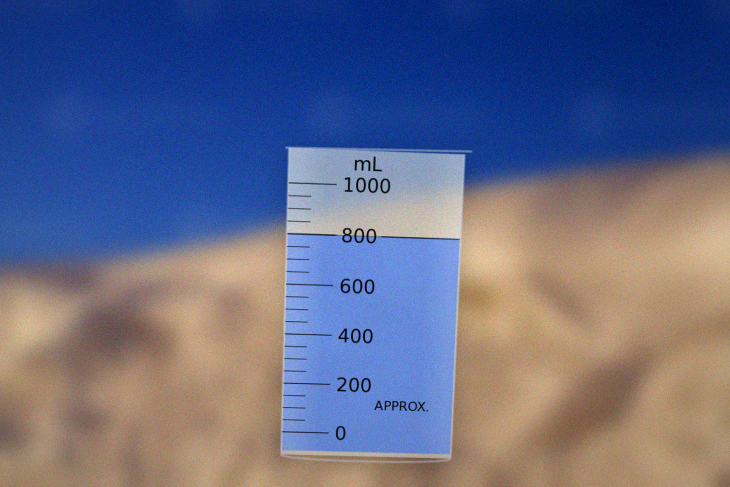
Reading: 800 mL
